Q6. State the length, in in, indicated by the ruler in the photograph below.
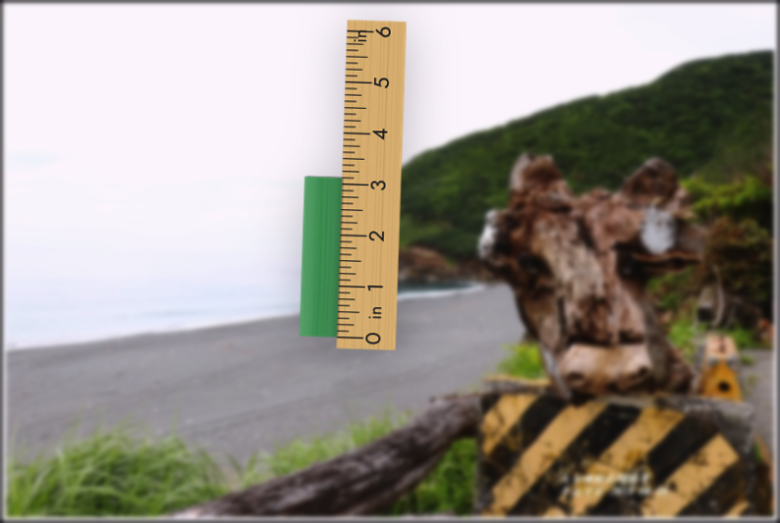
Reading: 3.125 in
